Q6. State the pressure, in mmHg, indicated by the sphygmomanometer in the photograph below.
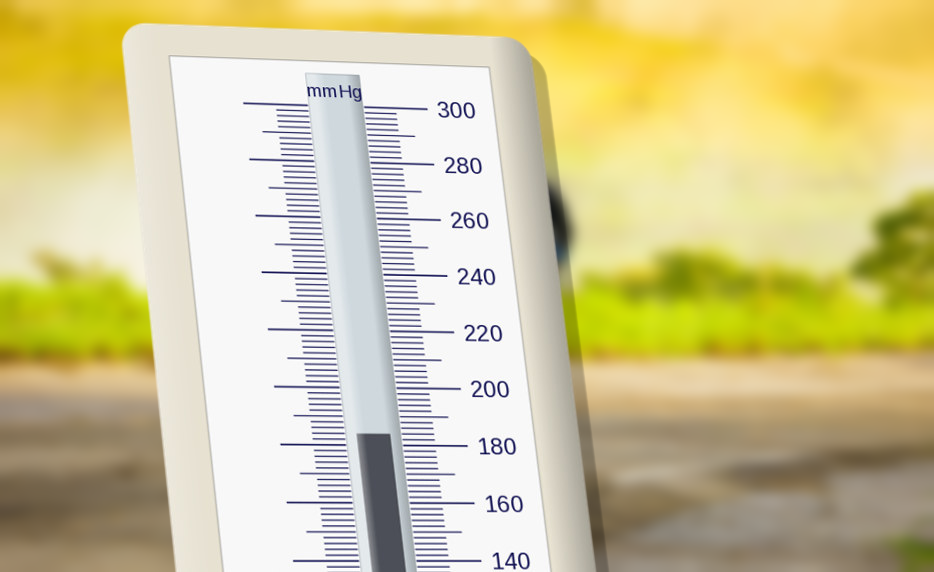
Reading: 184 mmHg
